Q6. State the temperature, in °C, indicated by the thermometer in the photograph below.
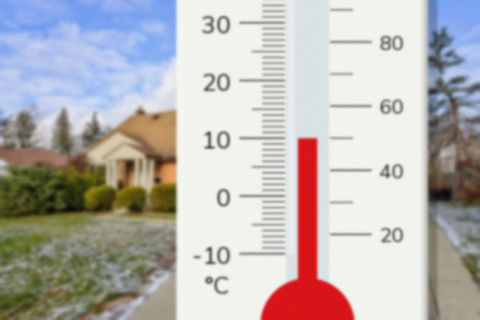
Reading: 10 °C
